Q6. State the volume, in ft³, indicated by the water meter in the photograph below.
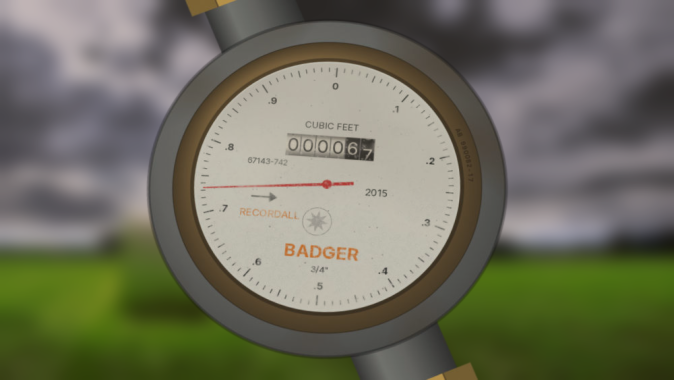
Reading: 66.73 ft³
